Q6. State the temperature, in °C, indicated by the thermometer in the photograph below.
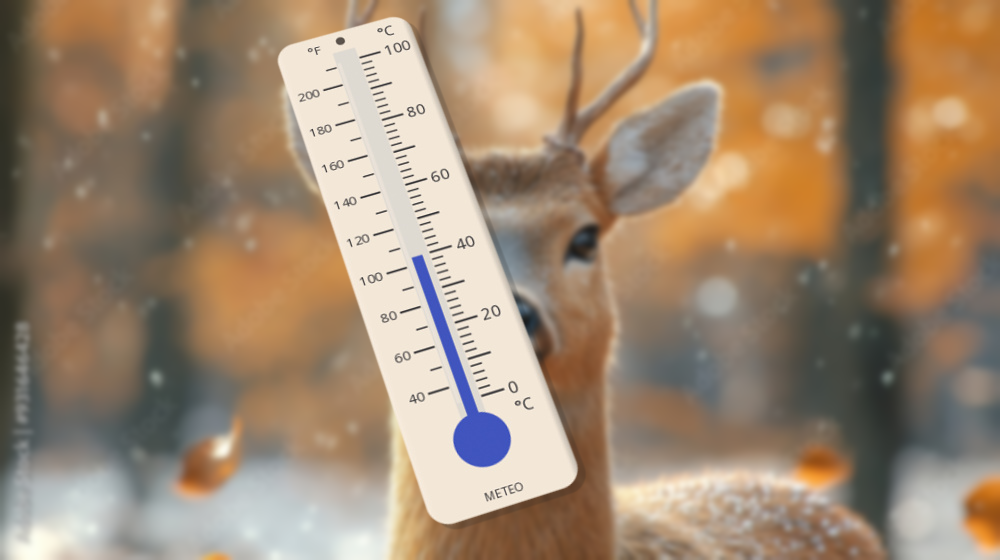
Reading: 40 °C
